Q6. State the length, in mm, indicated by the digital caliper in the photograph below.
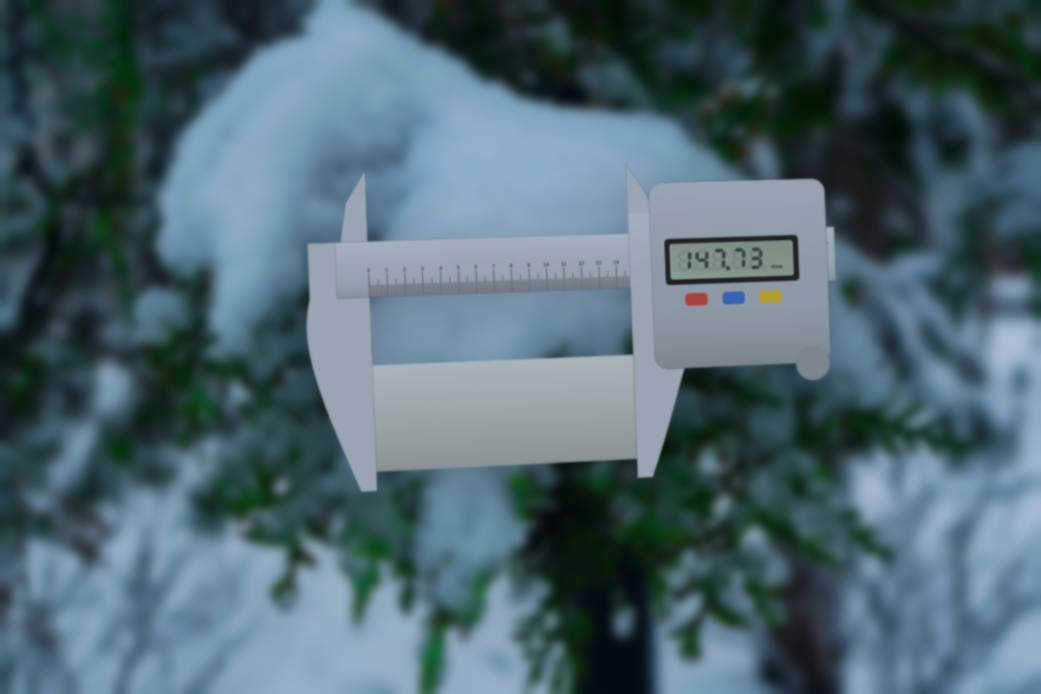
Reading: 147.73 mm
